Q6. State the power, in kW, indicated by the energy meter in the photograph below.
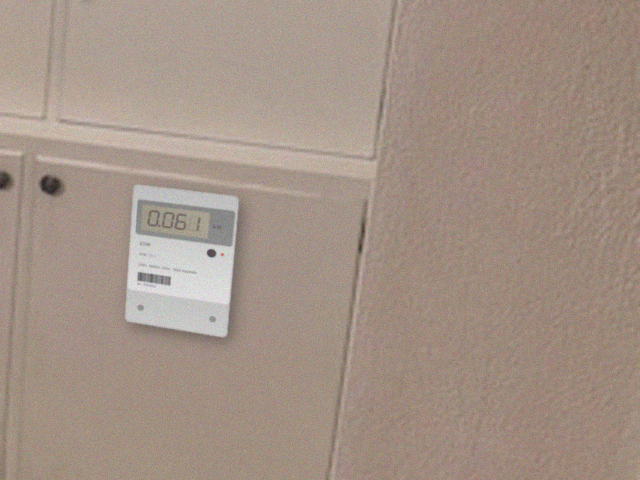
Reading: 0.061 kW
